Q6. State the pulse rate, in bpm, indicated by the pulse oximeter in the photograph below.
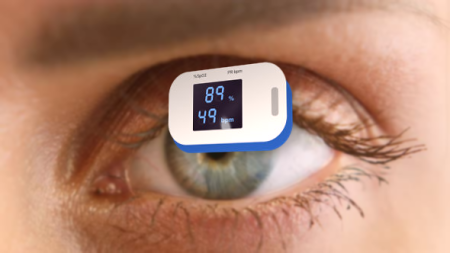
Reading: 49 bpm
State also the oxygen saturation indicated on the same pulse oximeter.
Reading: 89 %
